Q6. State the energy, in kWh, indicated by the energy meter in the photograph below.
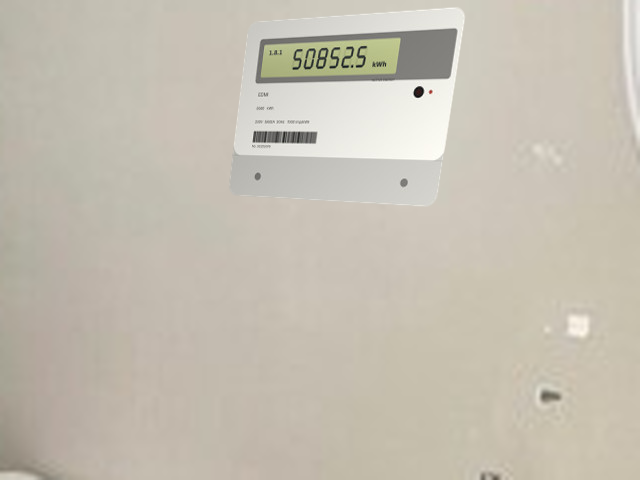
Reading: 50852.5 kWh
